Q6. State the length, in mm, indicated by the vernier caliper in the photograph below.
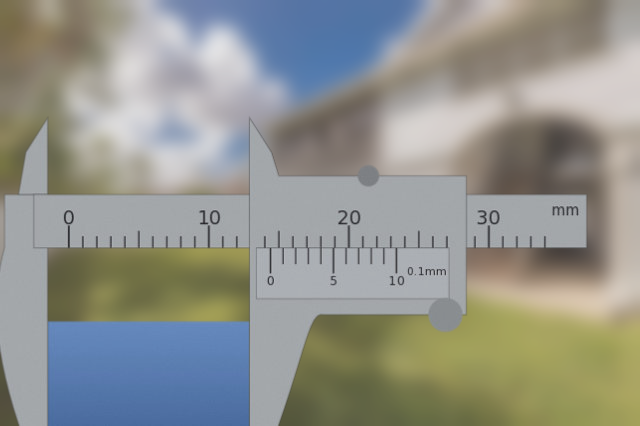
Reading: 14.4 mm
